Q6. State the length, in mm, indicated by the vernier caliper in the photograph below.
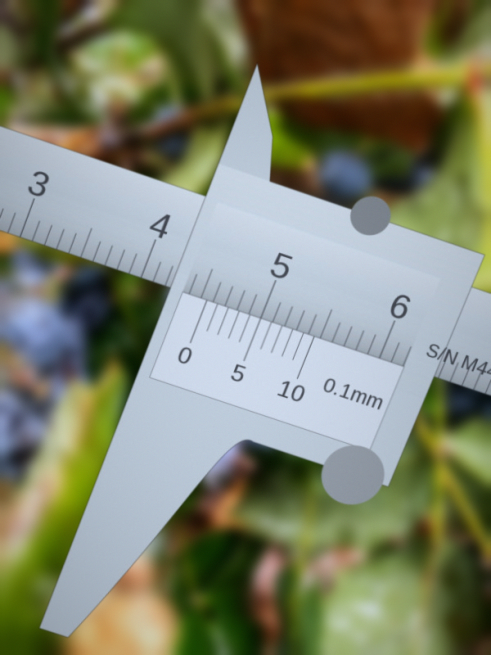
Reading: 45.5 mm
